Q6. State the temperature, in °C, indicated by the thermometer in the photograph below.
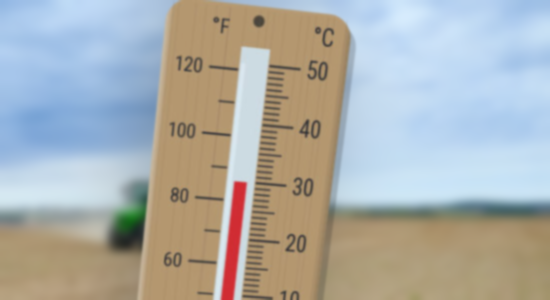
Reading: 30 °C
